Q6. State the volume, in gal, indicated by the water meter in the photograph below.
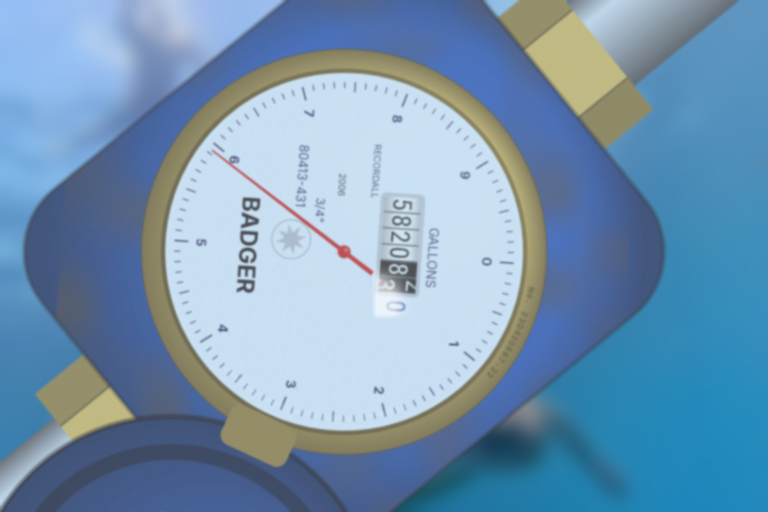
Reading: 5820825.9 gal
